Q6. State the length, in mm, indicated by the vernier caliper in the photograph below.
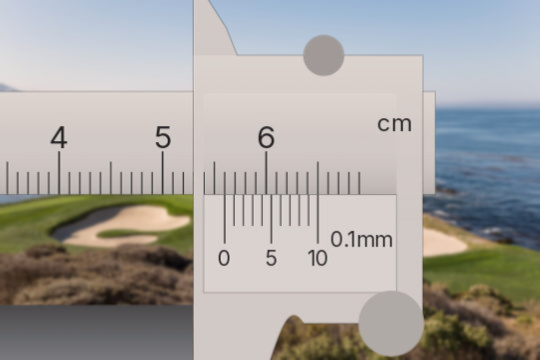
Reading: 56.0 mm
